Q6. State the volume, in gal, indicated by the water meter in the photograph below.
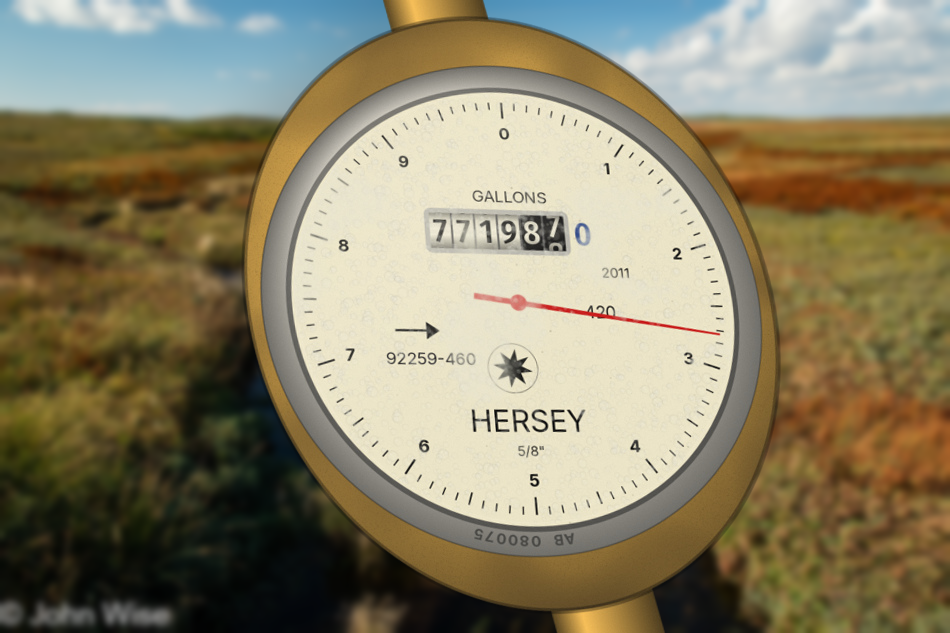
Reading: 7719872.7 gal
